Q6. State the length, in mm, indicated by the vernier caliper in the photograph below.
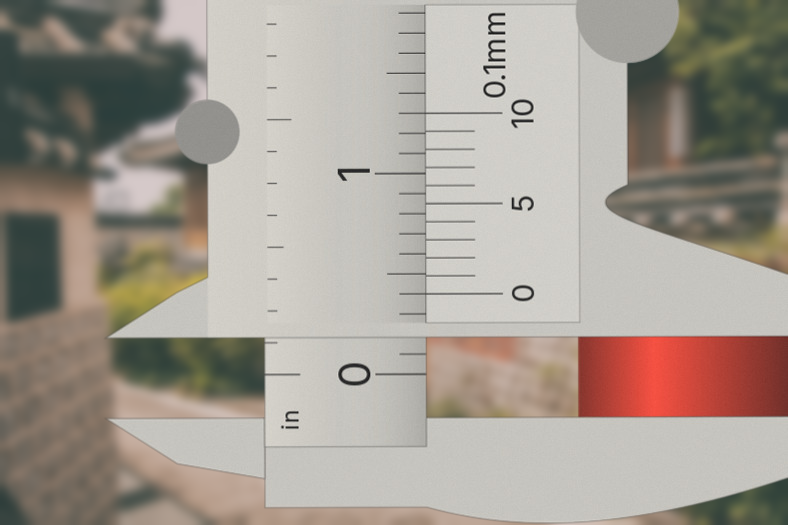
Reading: 4.0 mm
